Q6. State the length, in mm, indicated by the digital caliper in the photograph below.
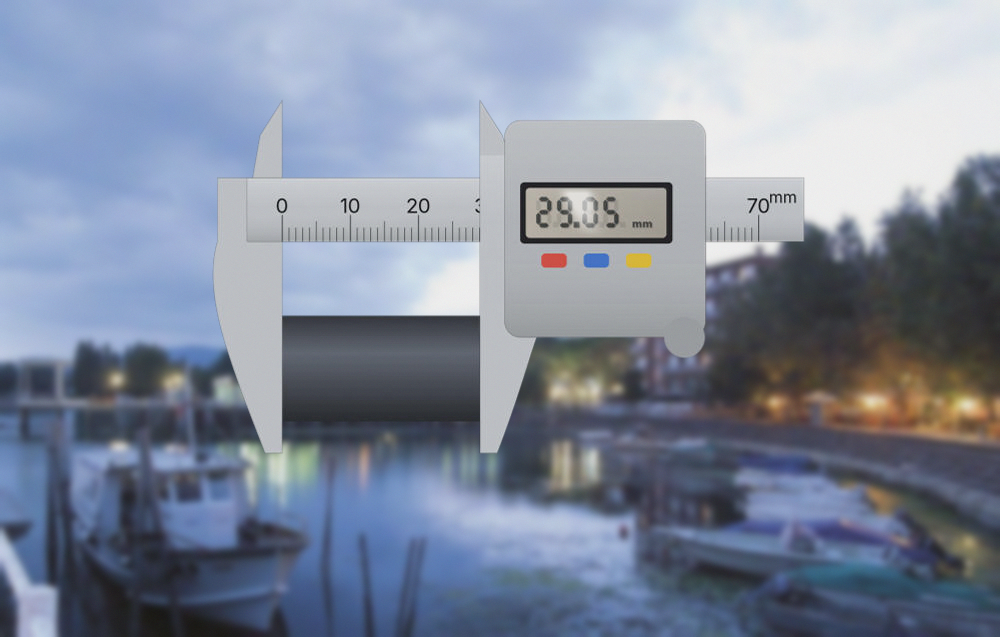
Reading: 29.05 mm
